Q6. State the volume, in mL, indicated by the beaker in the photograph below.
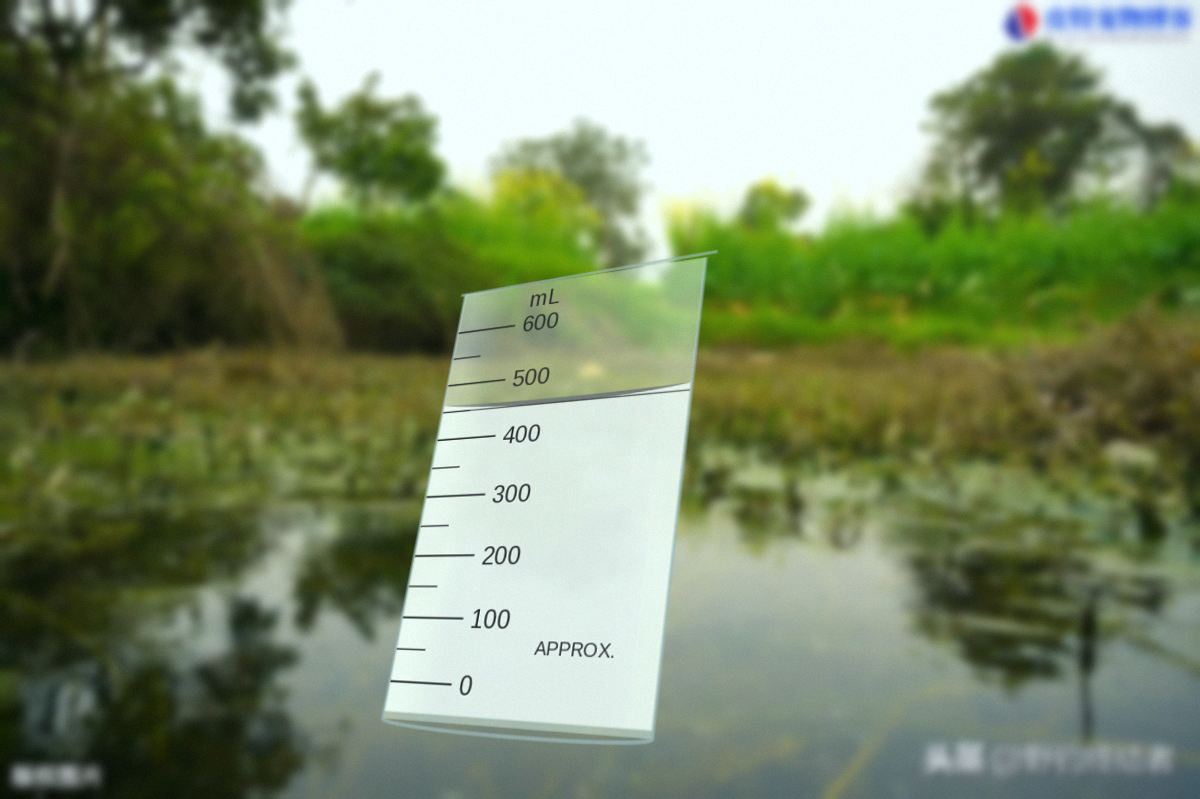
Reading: 450 mL
